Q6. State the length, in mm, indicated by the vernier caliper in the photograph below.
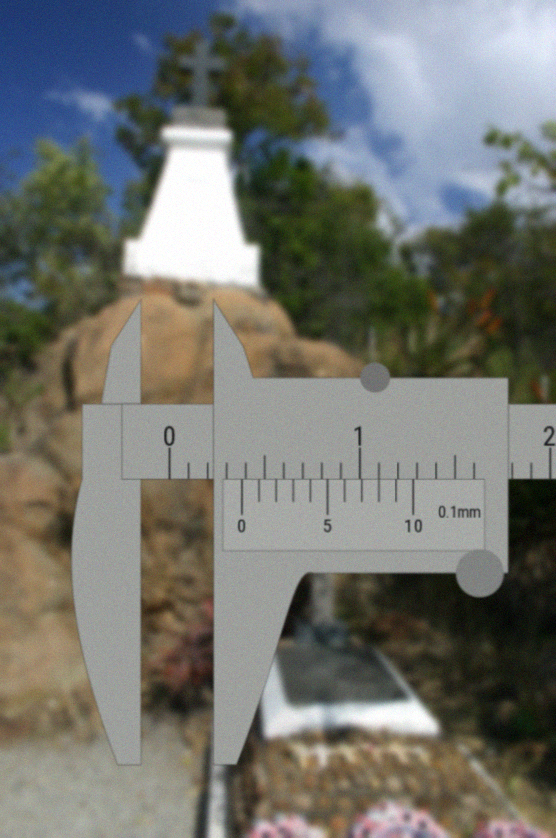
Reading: 3.8 mm
